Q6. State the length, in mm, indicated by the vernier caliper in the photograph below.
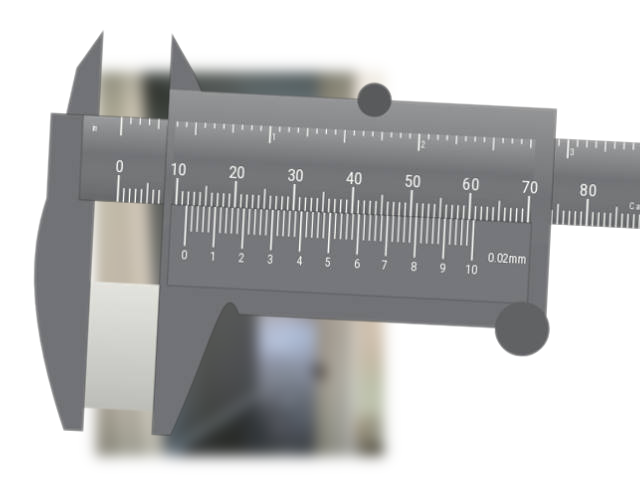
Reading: 11.8 mm
